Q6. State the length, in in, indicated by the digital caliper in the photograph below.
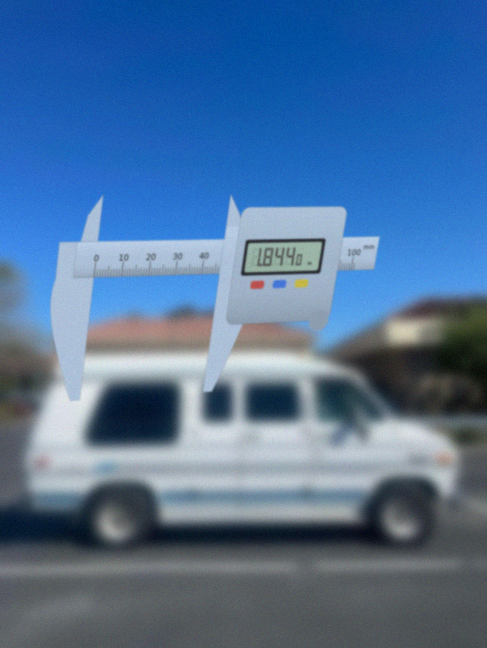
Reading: 1.8440 in
